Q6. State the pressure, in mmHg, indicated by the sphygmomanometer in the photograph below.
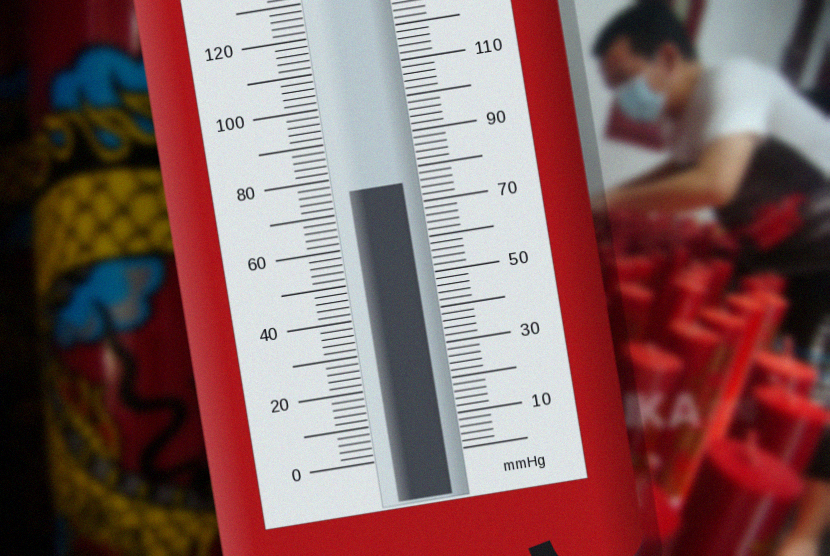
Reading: 76 mmHg
